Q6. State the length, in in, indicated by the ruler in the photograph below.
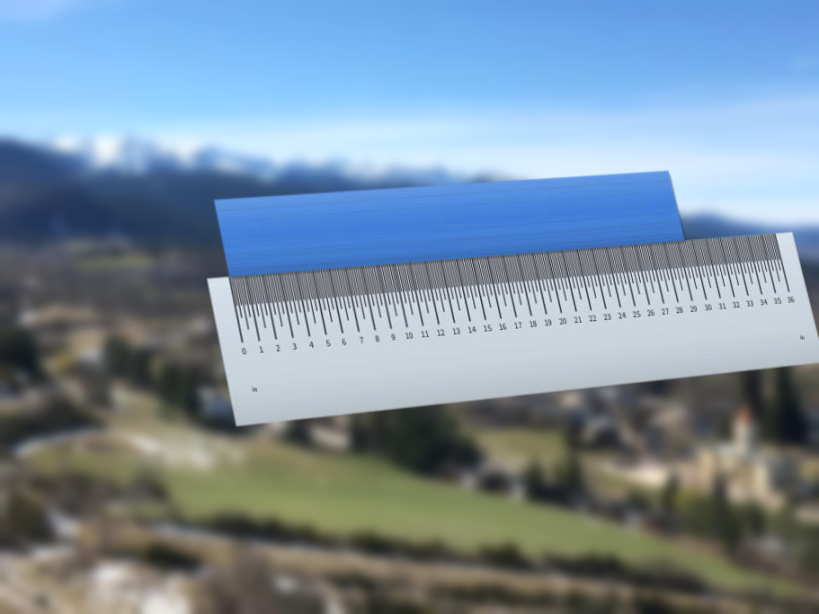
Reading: 29.5 in
